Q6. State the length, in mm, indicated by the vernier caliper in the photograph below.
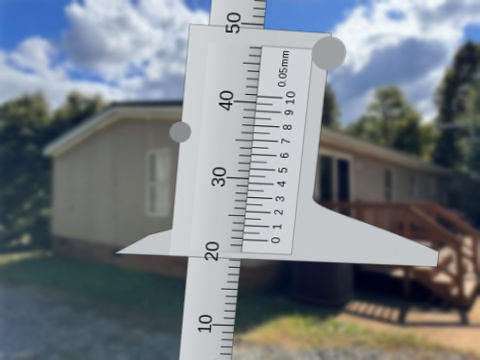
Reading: 21.8 mm
